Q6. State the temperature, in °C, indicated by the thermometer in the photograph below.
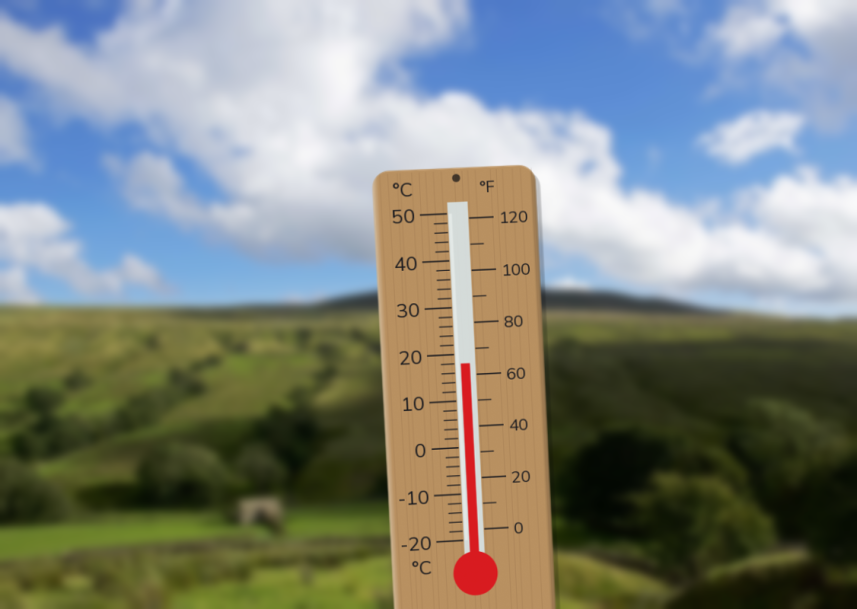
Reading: 18 °C
